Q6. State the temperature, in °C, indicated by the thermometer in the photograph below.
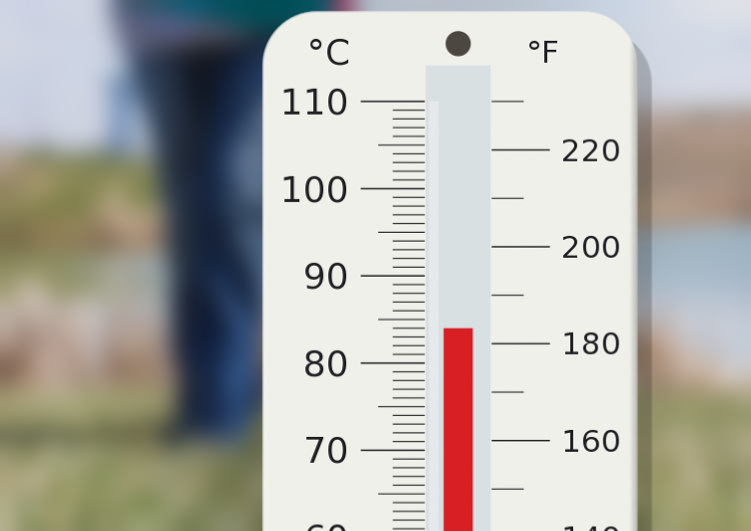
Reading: 84 °C
